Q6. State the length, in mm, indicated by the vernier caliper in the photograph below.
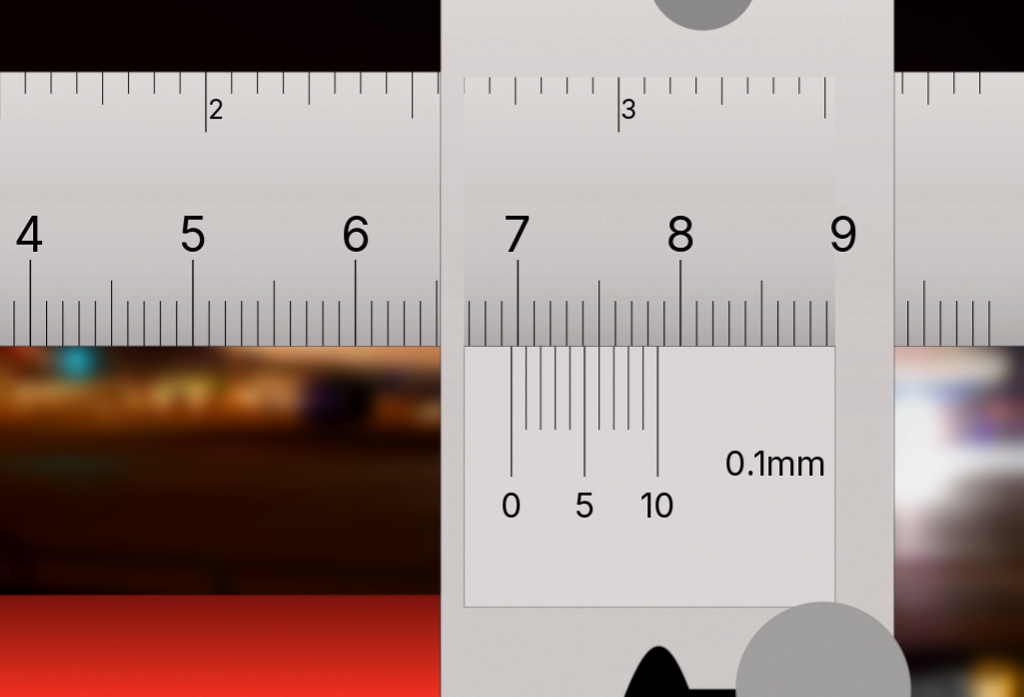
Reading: 69.6 mm
